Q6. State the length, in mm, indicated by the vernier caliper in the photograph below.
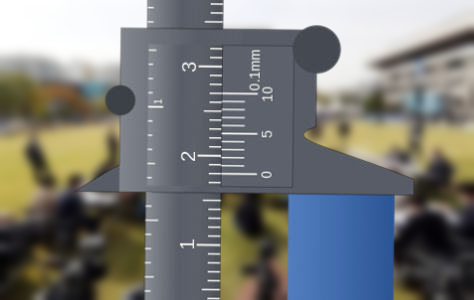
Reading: 18.0 mm
